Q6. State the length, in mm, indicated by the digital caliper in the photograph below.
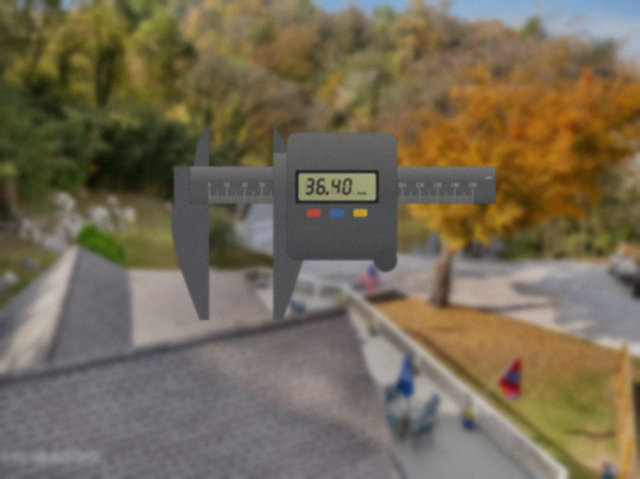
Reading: 36.40 mm
